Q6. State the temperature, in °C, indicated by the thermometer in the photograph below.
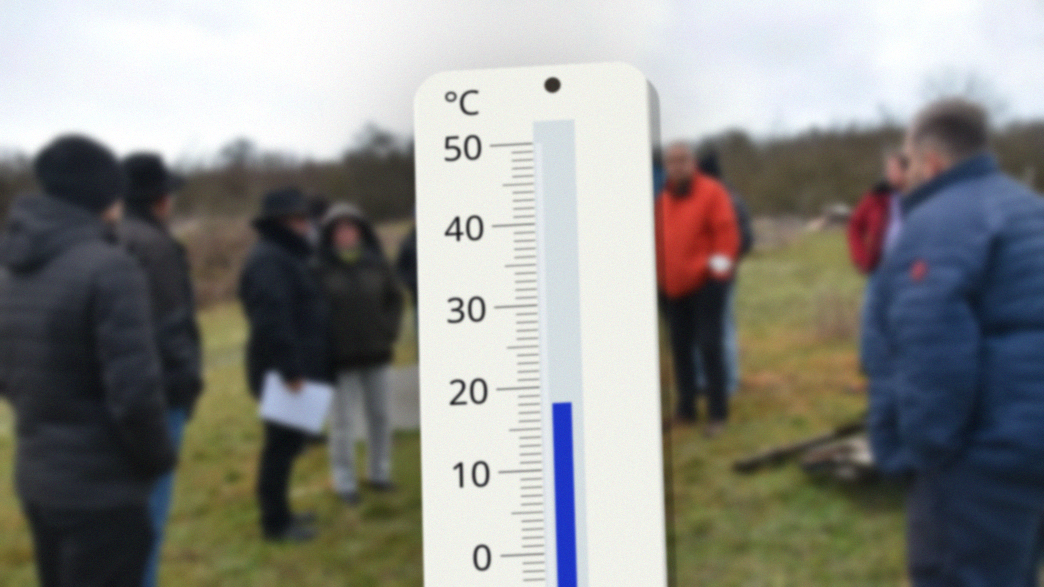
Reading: 18 °C
